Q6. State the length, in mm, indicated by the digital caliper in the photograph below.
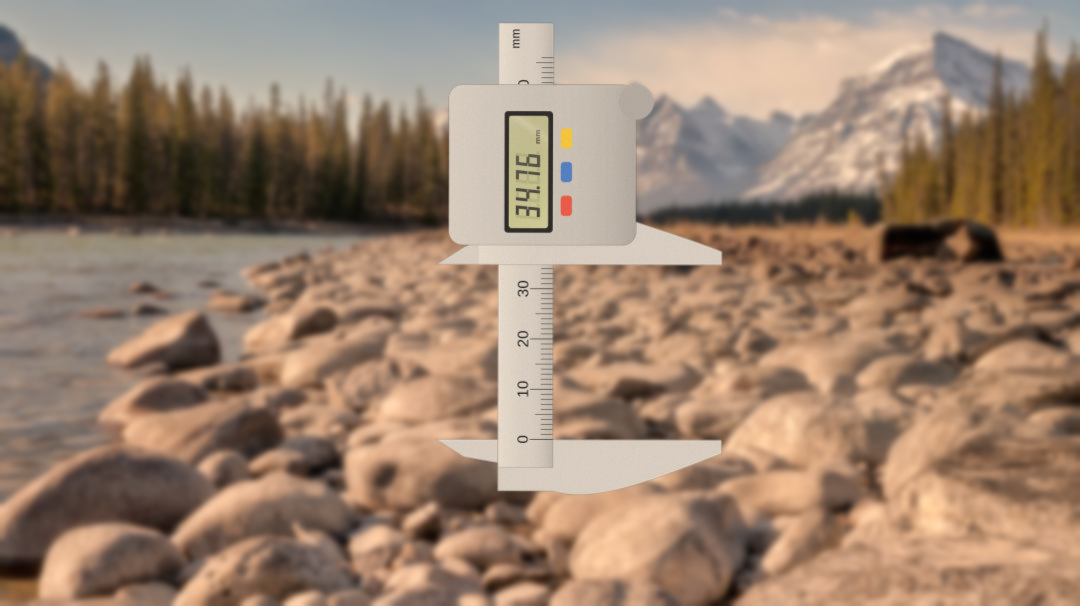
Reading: 34.76 mm
